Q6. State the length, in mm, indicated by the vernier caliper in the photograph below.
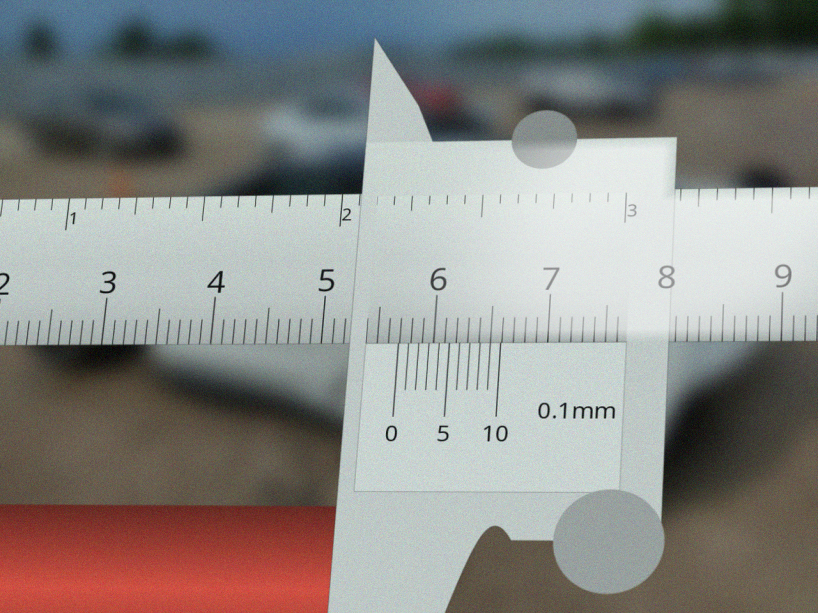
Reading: 56.9 mm
